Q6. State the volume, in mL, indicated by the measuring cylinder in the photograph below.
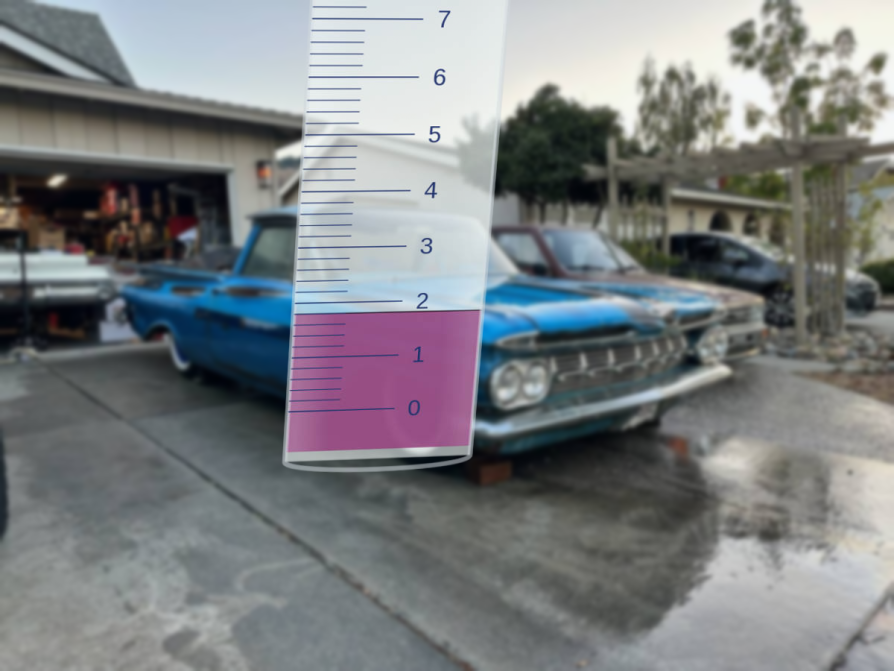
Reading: 1.8 mL
